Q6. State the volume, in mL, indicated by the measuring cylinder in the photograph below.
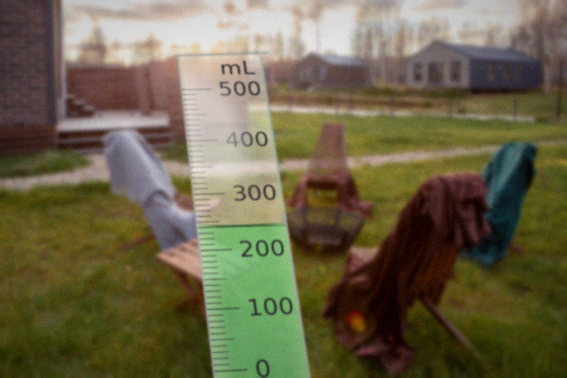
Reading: 240 mL
